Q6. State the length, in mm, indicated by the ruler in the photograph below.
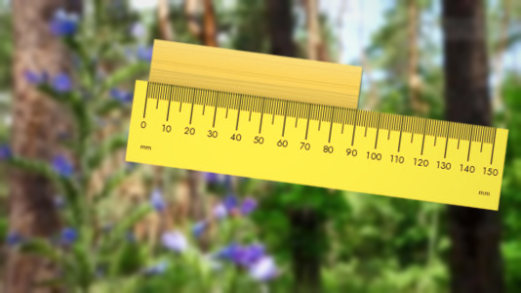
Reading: 90 mm
